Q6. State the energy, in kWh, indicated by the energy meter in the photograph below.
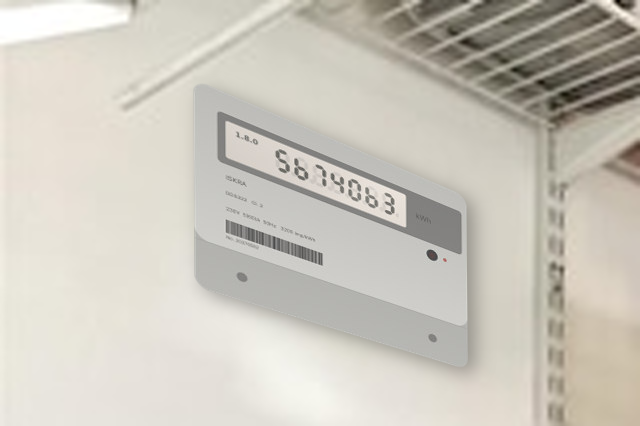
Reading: 5674063 kWh
